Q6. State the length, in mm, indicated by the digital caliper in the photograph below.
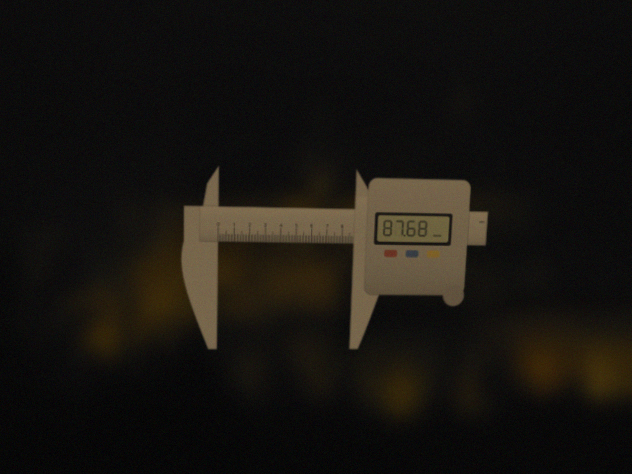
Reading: 87.68 mm
